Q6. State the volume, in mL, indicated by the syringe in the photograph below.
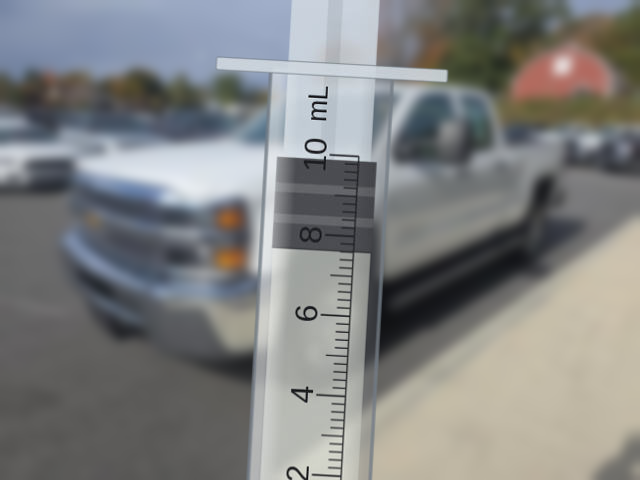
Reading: 7.6 mL
